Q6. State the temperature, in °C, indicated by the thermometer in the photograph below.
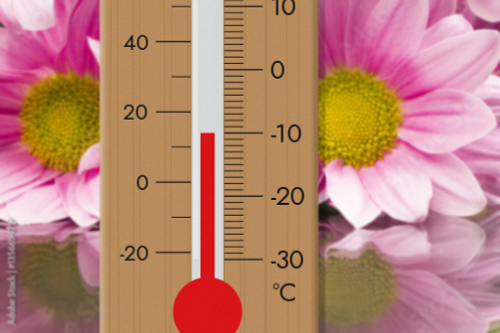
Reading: -10 °C
